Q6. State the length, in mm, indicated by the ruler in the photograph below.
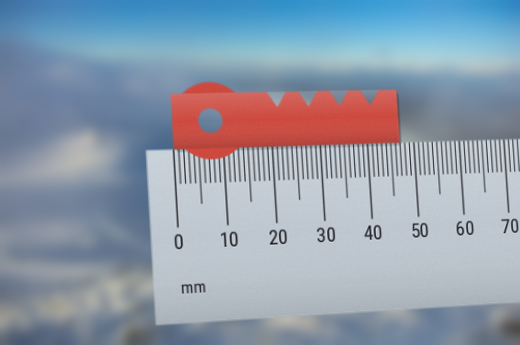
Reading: 47 mm
